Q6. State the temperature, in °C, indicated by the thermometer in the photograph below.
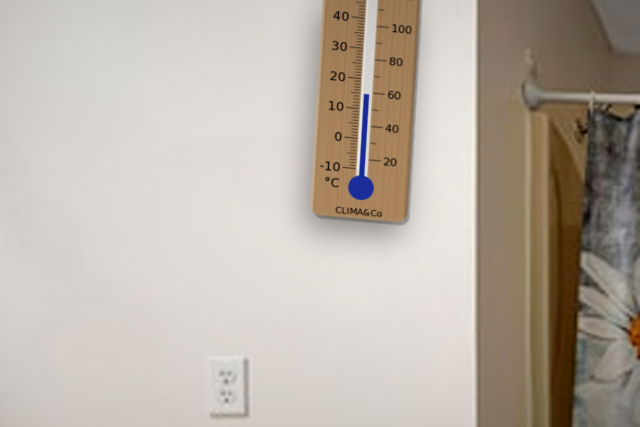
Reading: 15 °C
